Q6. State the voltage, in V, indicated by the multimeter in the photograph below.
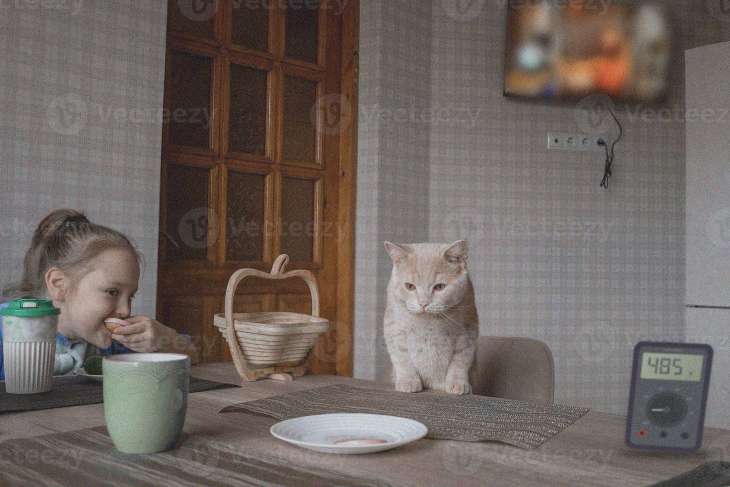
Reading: 485 V
